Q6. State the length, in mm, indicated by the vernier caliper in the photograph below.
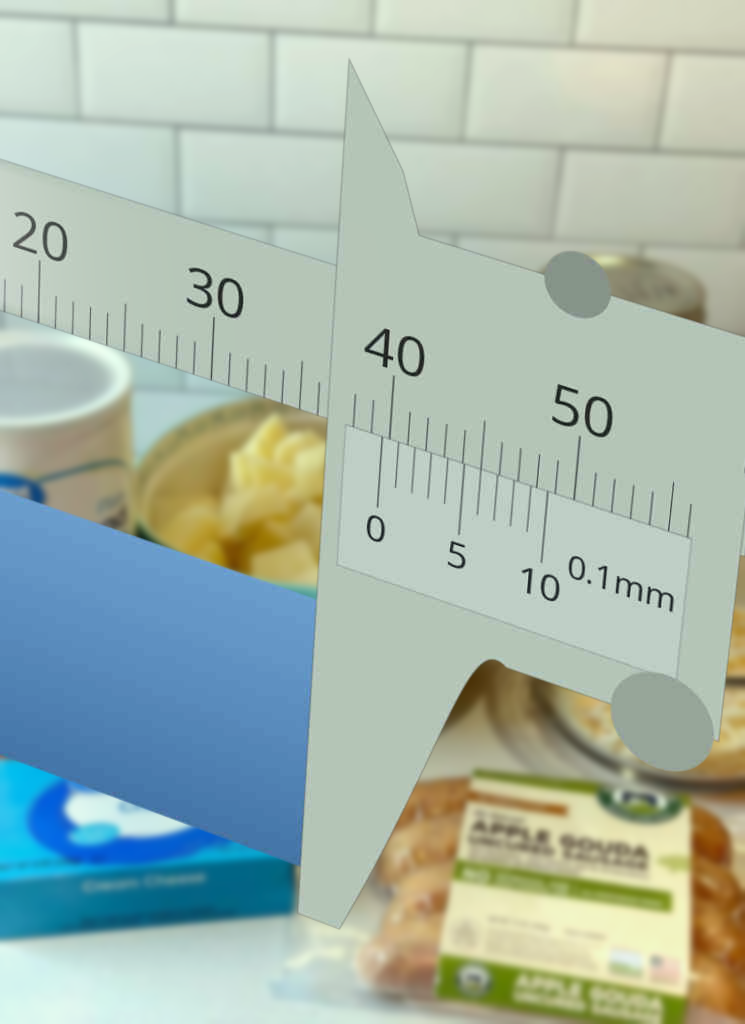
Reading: 39.6 mm
